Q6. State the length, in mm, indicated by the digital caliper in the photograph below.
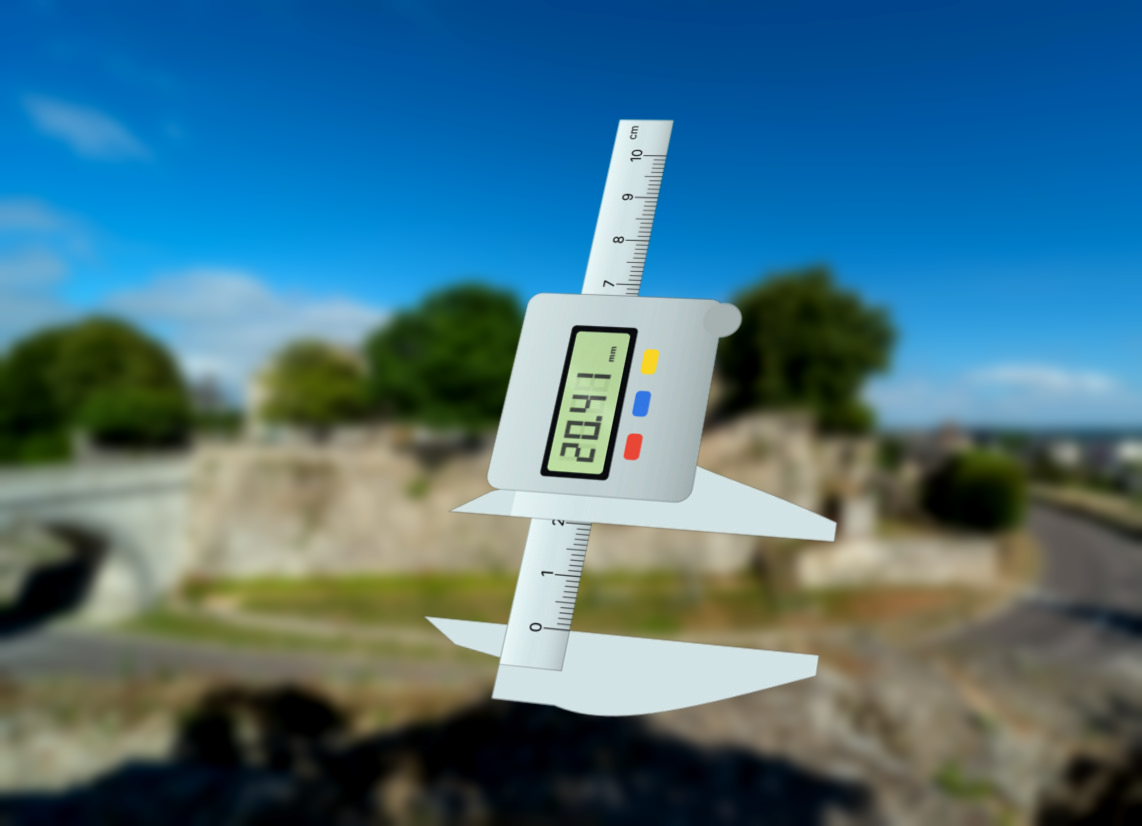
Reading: 20.41 mm
